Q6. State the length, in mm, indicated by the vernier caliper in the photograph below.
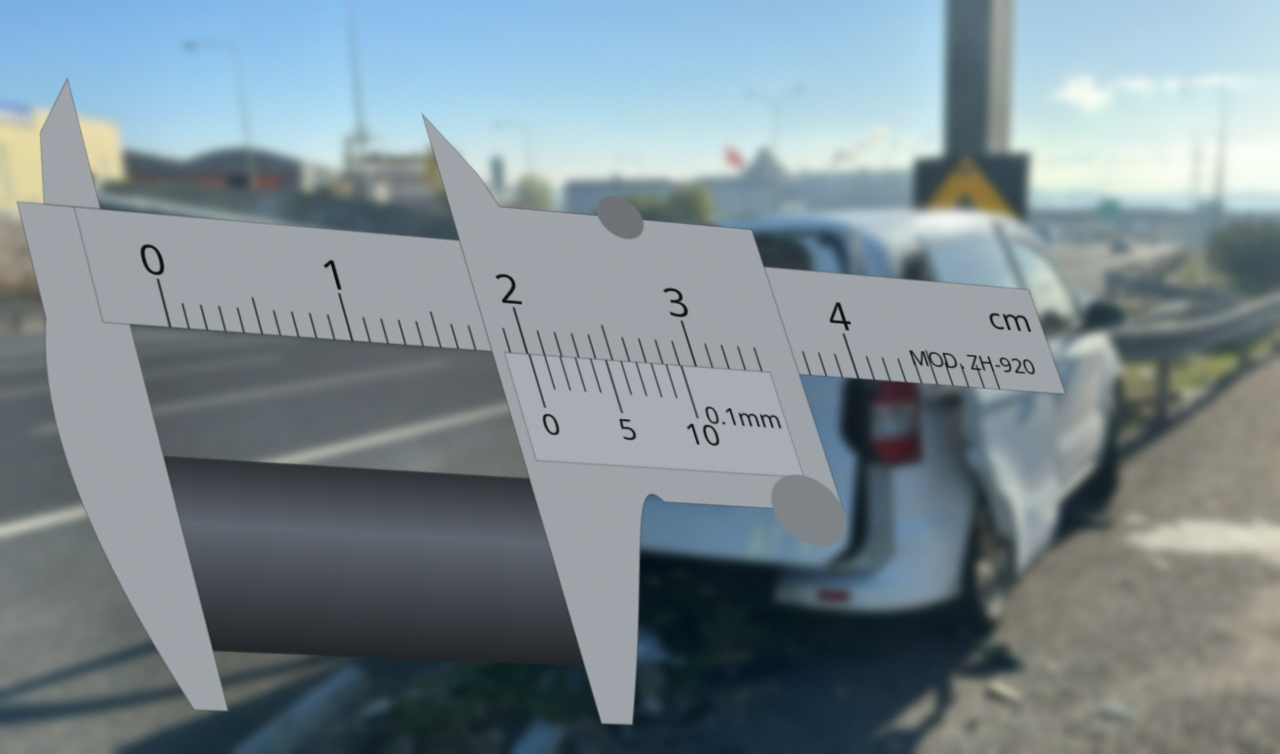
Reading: 20.1 mm
